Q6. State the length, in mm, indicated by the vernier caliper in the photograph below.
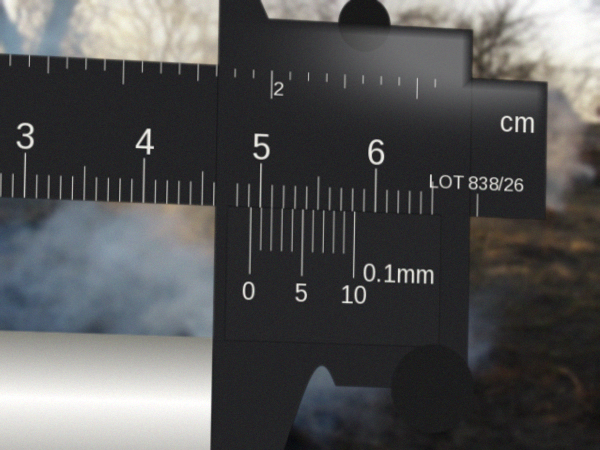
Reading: 49.2 mm
